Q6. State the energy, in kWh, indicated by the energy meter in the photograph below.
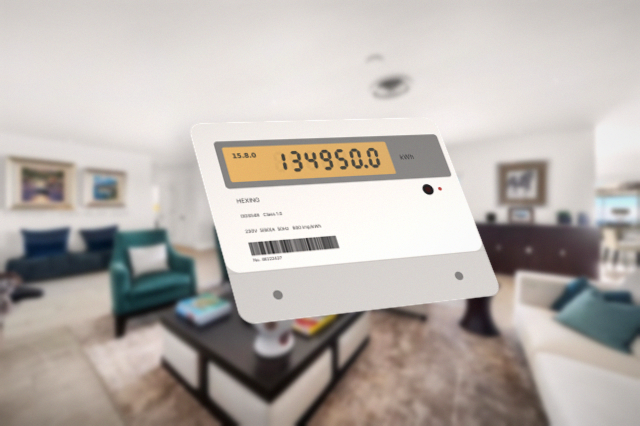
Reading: 134950.0 kWh
